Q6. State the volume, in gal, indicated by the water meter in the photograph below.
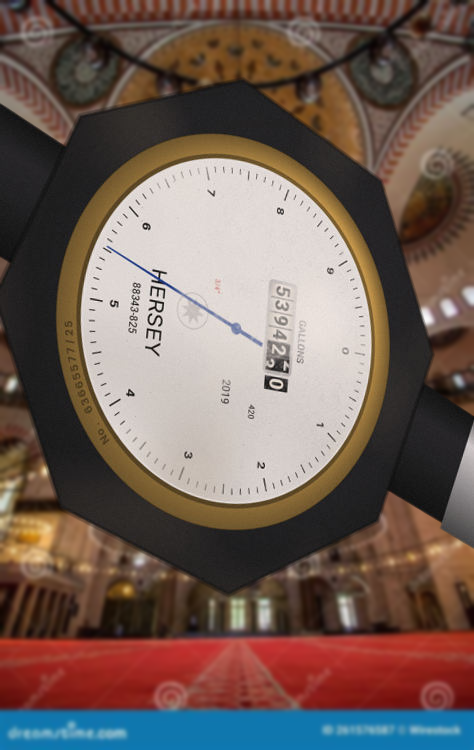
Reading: 5394225.5 gal
